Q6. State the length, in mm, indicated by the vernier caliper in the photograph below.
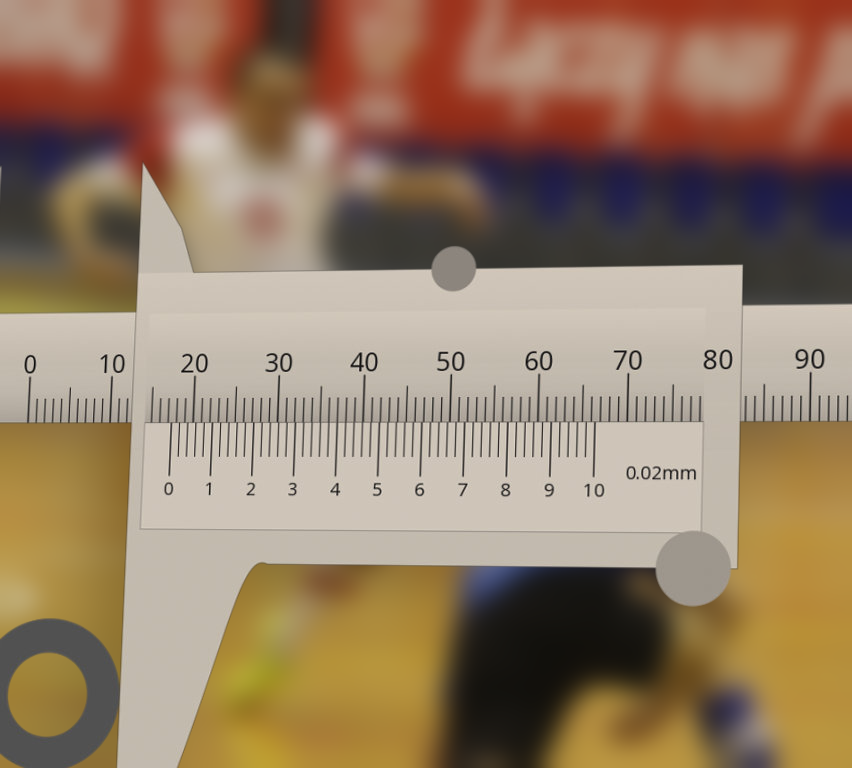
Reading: 17.4 mm
